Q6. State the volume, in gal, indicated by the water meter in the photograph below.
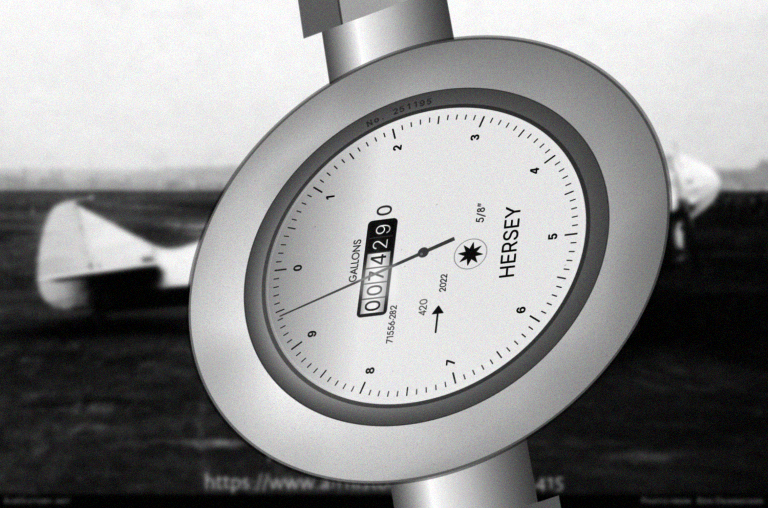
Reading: 74289.4 gal
